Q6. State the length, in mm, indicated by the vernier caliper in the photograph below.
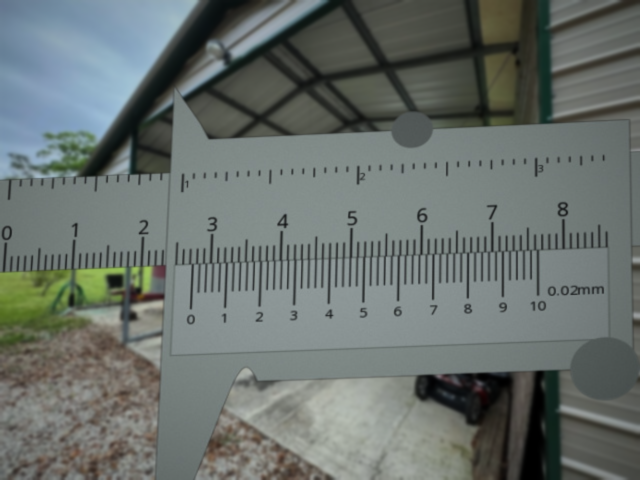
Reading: 27.4 mm
